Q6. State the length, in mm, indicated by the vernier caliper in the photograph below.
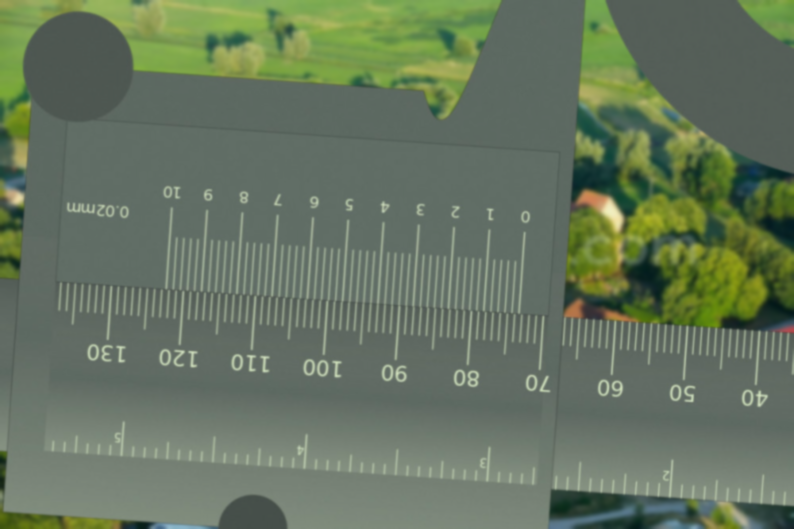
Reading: 73.4 mm
